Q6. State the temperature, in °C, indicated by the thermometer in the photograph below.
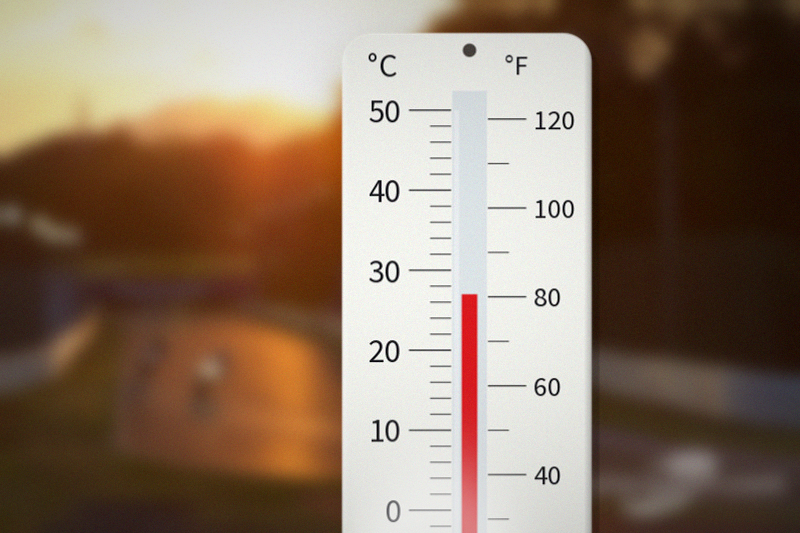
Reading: 27 °C
